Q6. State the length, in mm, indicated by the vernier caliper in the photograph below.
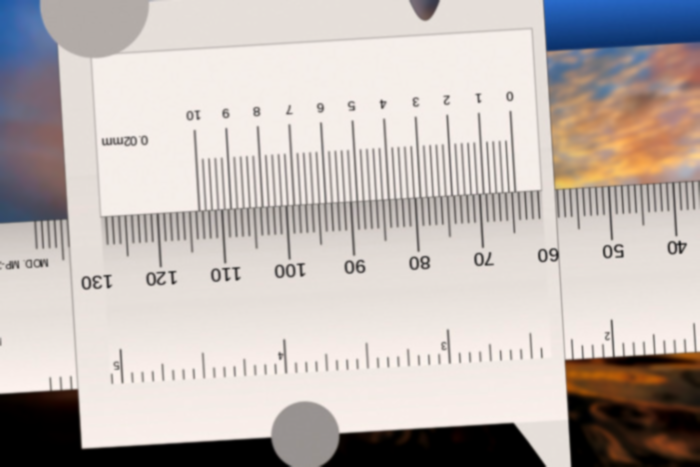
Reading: 64.5 mm
